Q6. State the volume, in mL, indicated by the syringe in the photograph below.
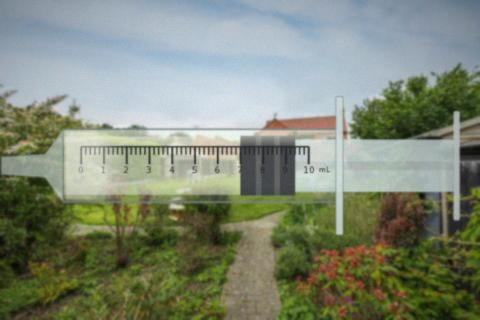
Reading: 7 mL
